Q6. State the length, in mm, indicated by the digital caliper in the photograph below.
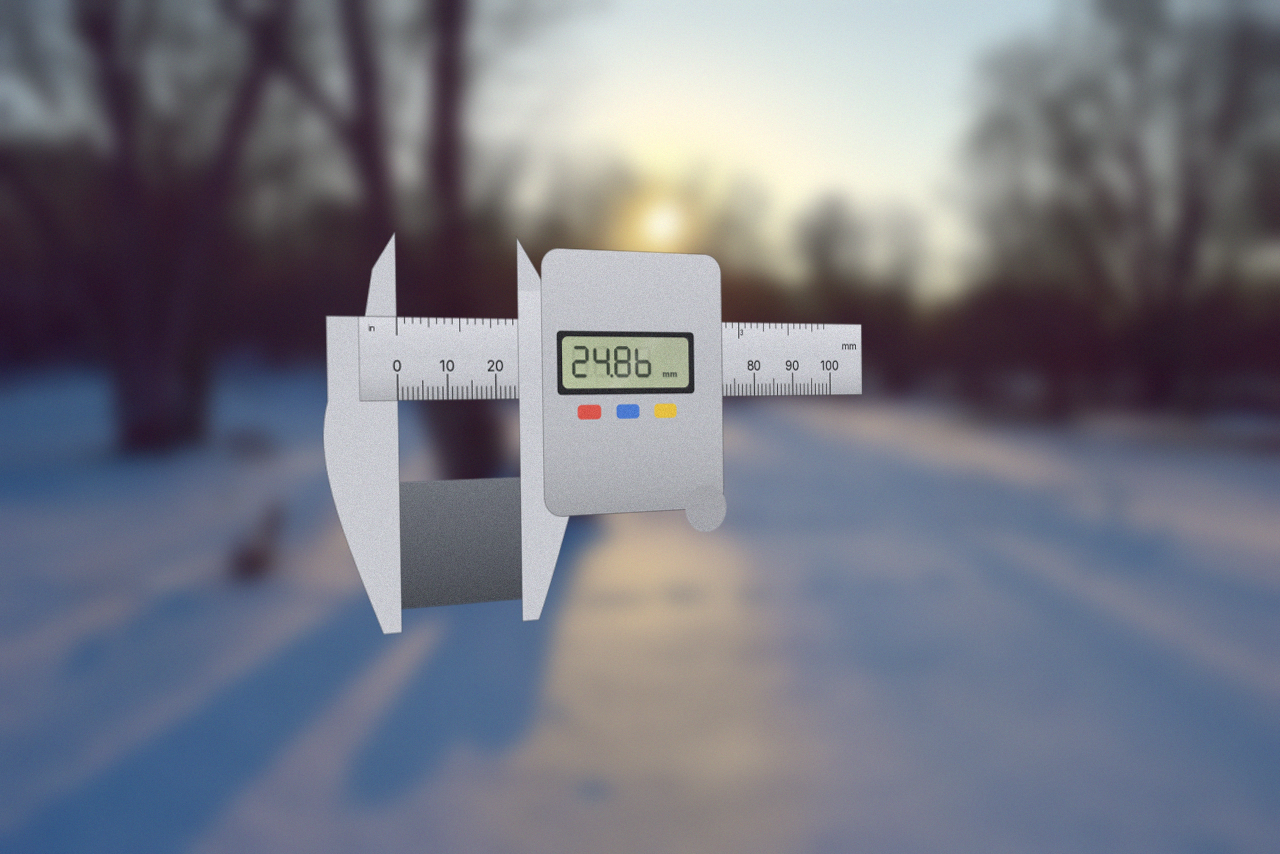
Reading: 24.86 mm
